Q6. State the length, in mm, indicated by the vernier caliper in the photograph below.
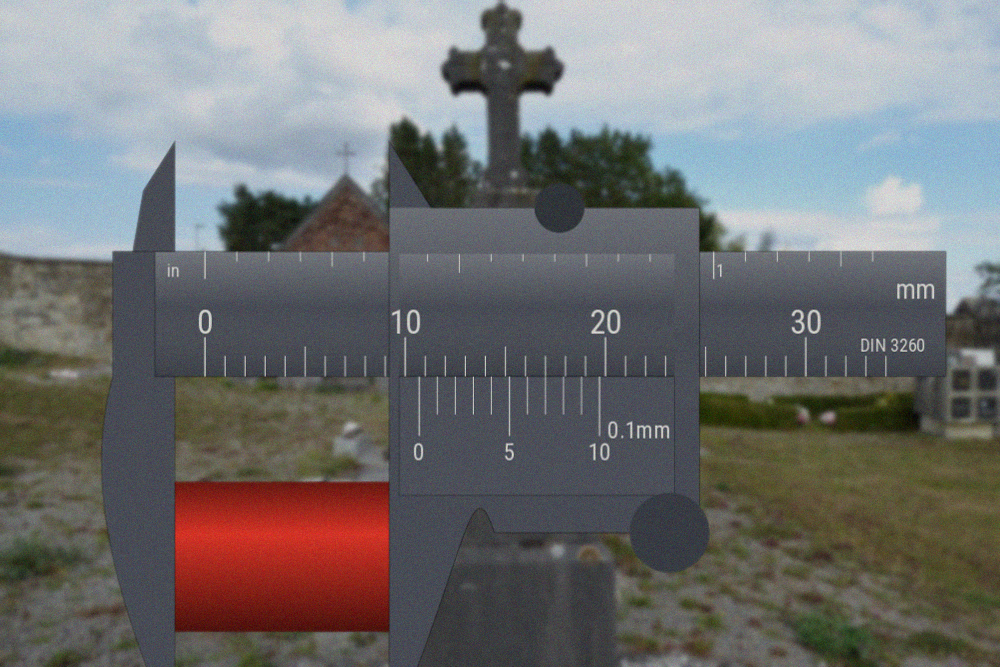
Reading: 10.7 mm
